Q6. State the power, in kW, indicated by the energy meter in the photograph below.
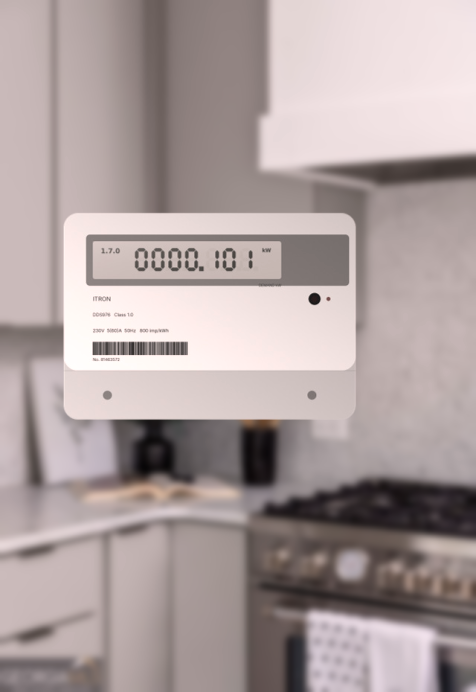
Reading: 0.101 kW
